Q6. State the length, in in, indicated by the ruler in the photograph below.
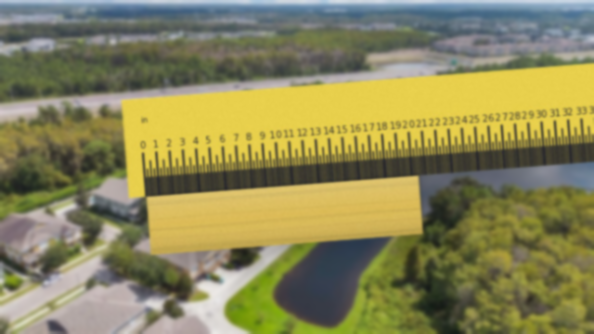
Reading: 20.5 in
